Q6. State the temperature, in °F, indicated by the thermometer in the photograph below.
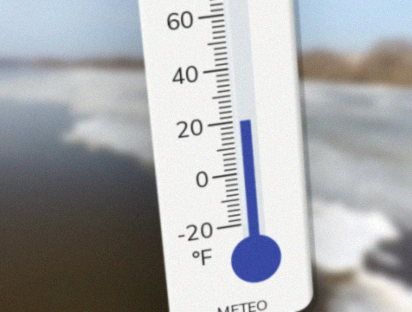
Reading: 20 °F
